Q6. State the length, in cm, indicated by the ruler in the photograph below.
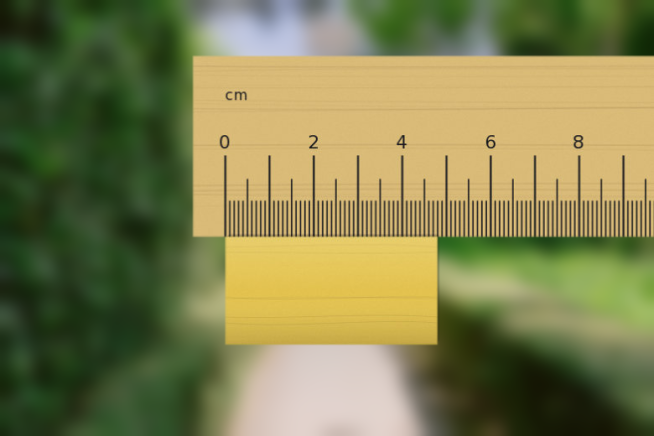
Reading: 4.8 cm
